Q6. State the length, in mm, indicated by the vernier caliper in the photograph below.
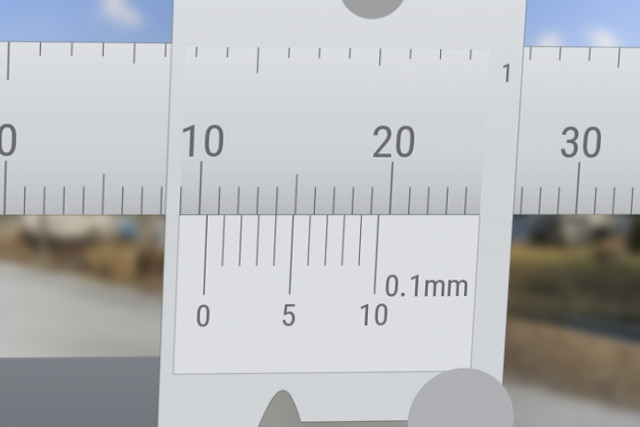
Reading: 10.4 mm
